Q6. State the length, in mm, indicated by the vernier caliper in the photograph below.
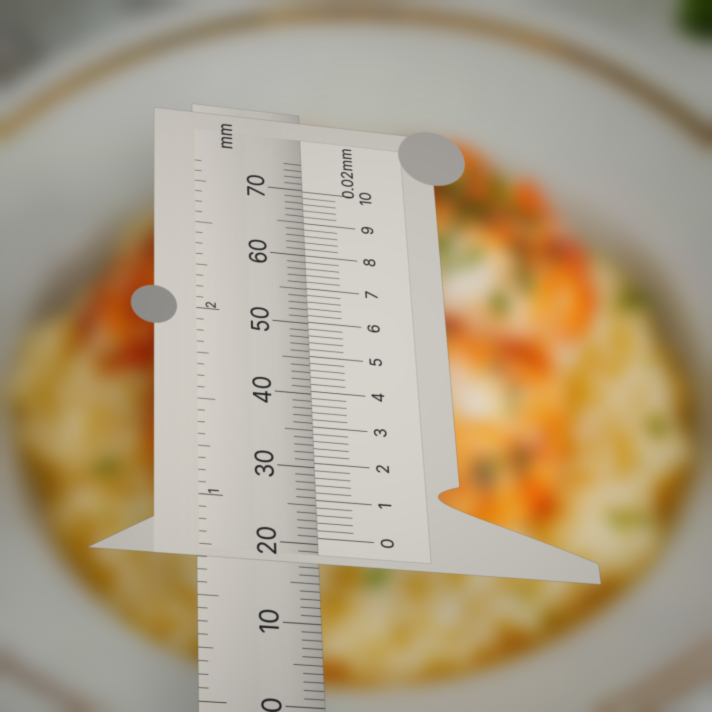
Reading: 20.8 mm
